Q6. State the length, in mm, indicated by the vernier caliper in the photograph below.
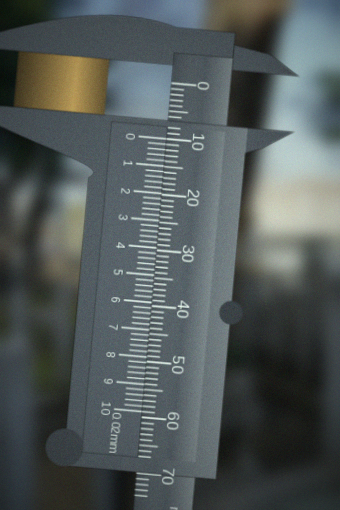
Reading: 10.0 mm
